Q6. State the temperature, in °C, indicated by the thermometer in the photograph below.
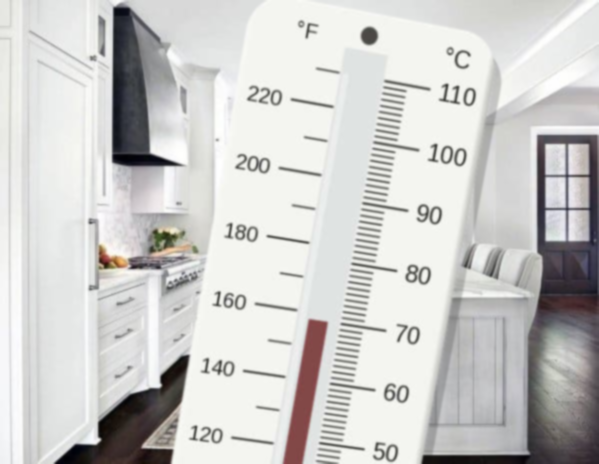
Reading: 70 °C
